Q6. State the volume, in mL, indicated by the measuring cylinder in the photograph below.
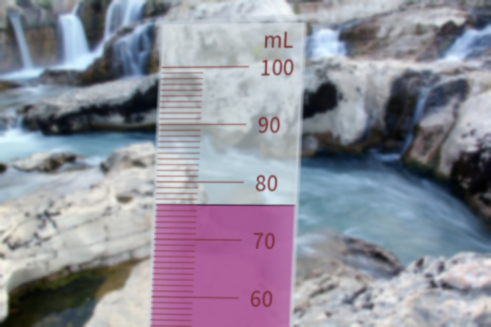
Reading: 76 mL
